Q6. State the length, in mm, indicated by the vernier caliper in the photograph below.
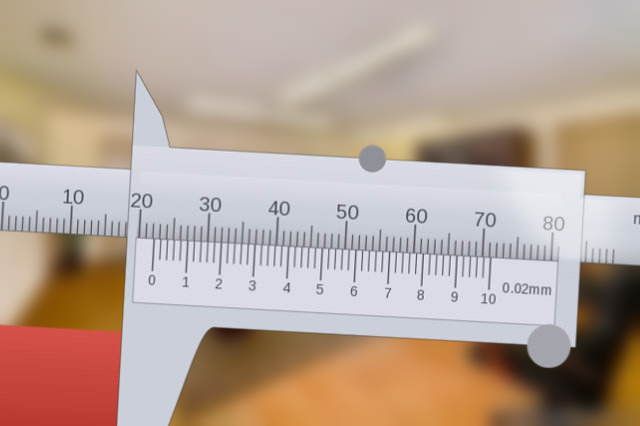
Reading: 22.2 mm
